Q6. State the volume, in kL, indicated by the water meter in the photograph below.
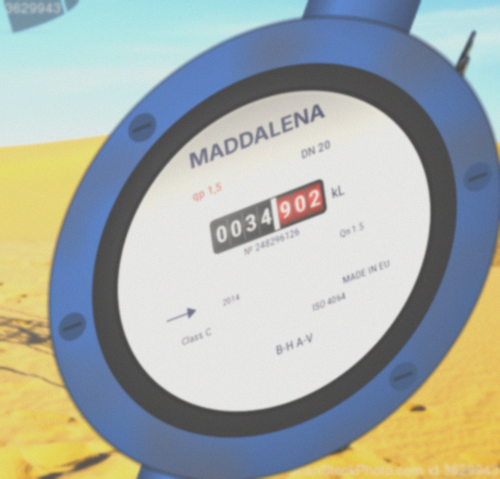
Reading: 34.902 kL
